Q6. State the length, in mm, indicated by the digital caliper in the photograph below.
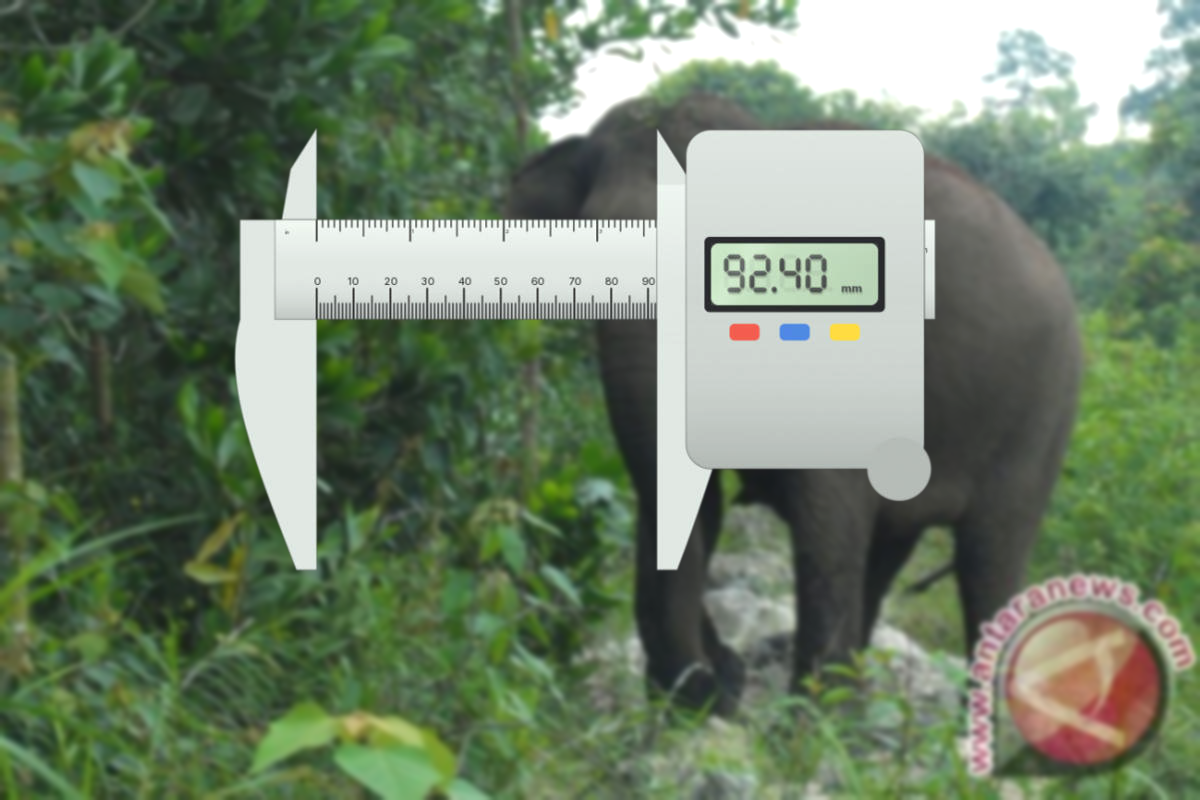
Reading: 92.40 mm
